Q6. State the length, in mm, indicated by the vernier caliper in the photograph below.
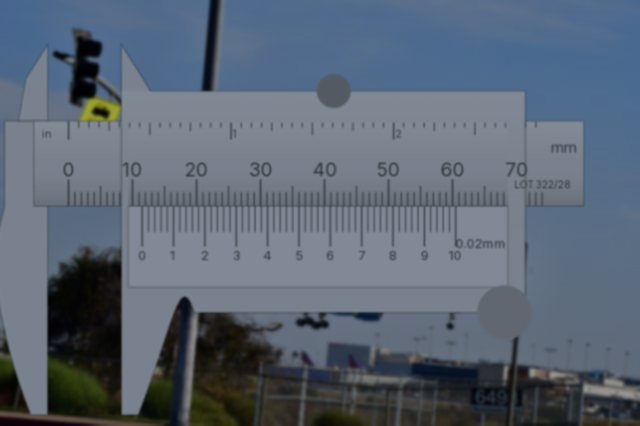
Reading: 11.5 mm
